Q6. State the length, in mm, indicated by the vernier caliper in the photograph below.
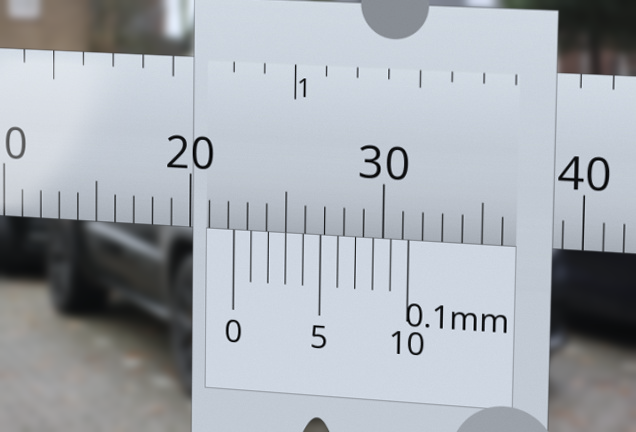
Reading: 22.3 mm
